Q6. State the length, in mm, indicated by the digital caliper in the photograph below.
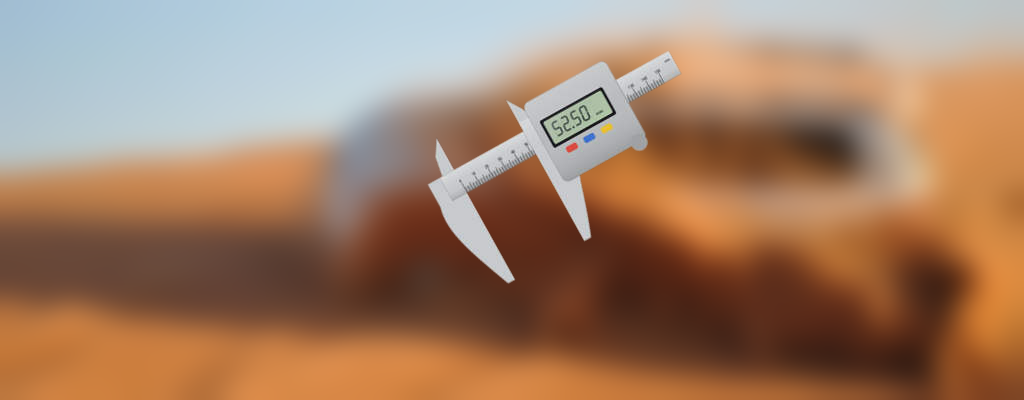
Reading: 52.50 mm
